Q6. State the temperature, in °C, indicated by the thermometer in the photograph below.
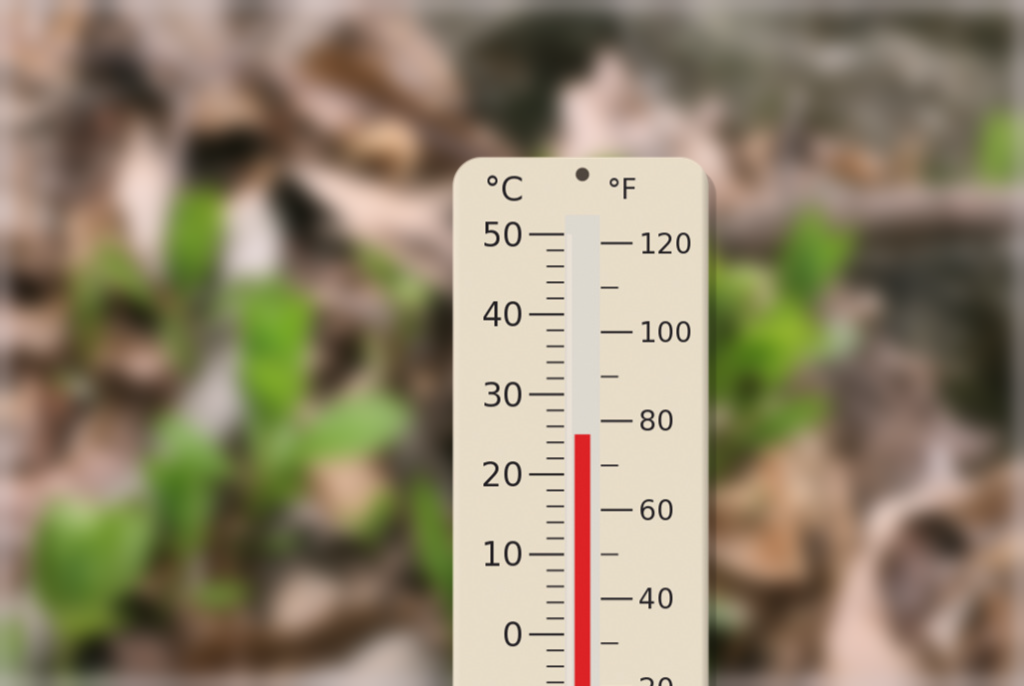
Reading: 25 °C
